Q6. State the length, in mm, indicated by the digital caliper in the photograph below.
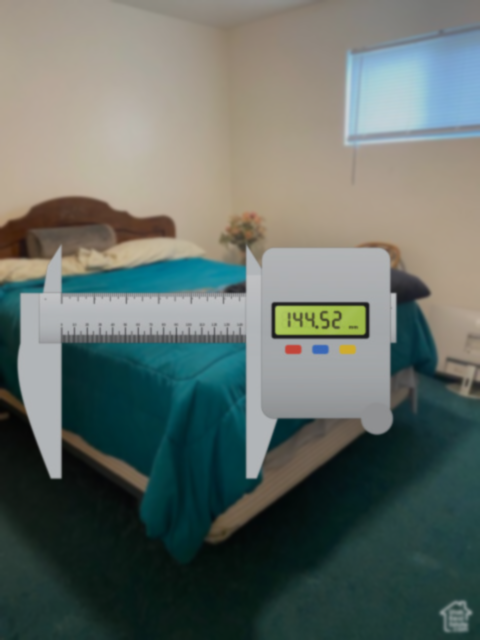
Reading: 144.52 mm
